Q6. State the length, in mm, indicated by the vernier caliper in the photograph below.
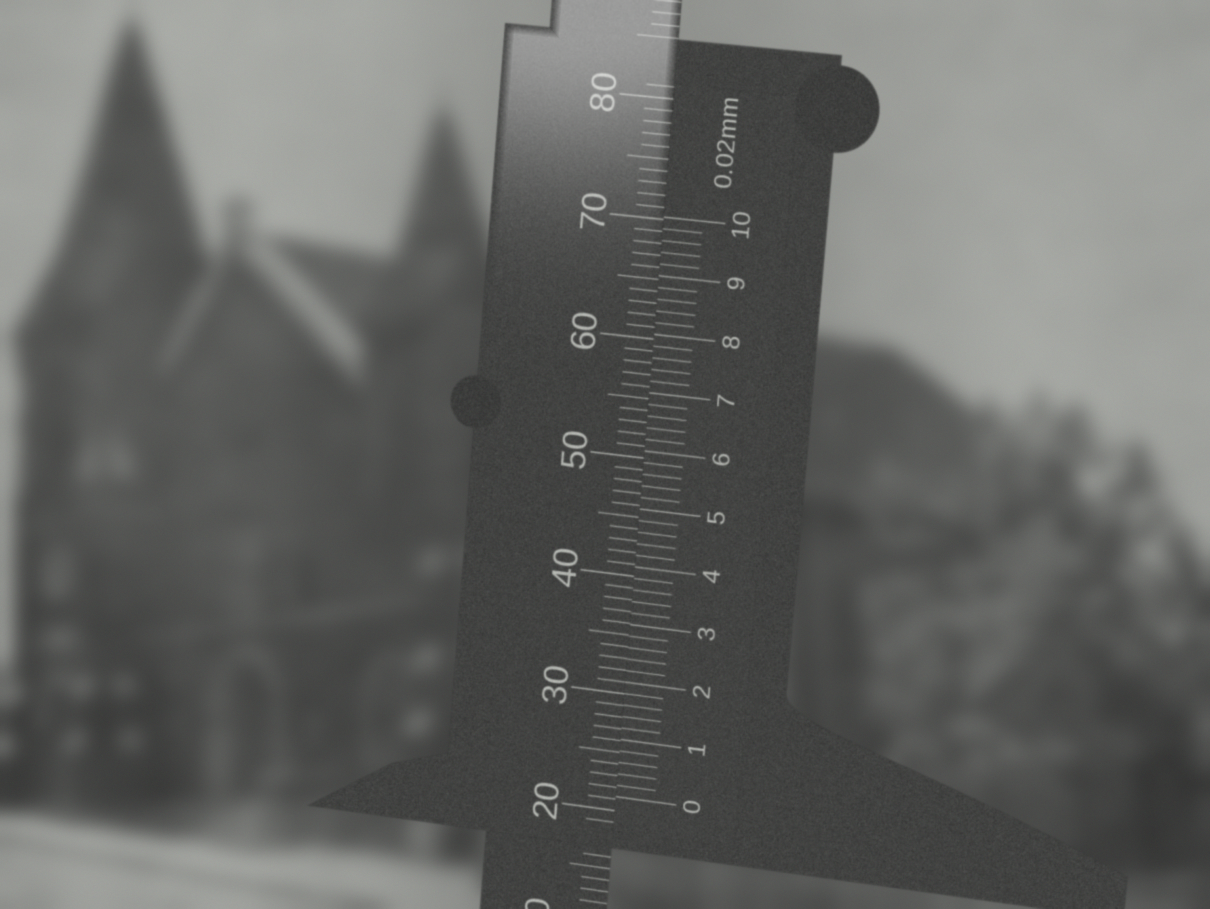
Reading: 21.2 mm
